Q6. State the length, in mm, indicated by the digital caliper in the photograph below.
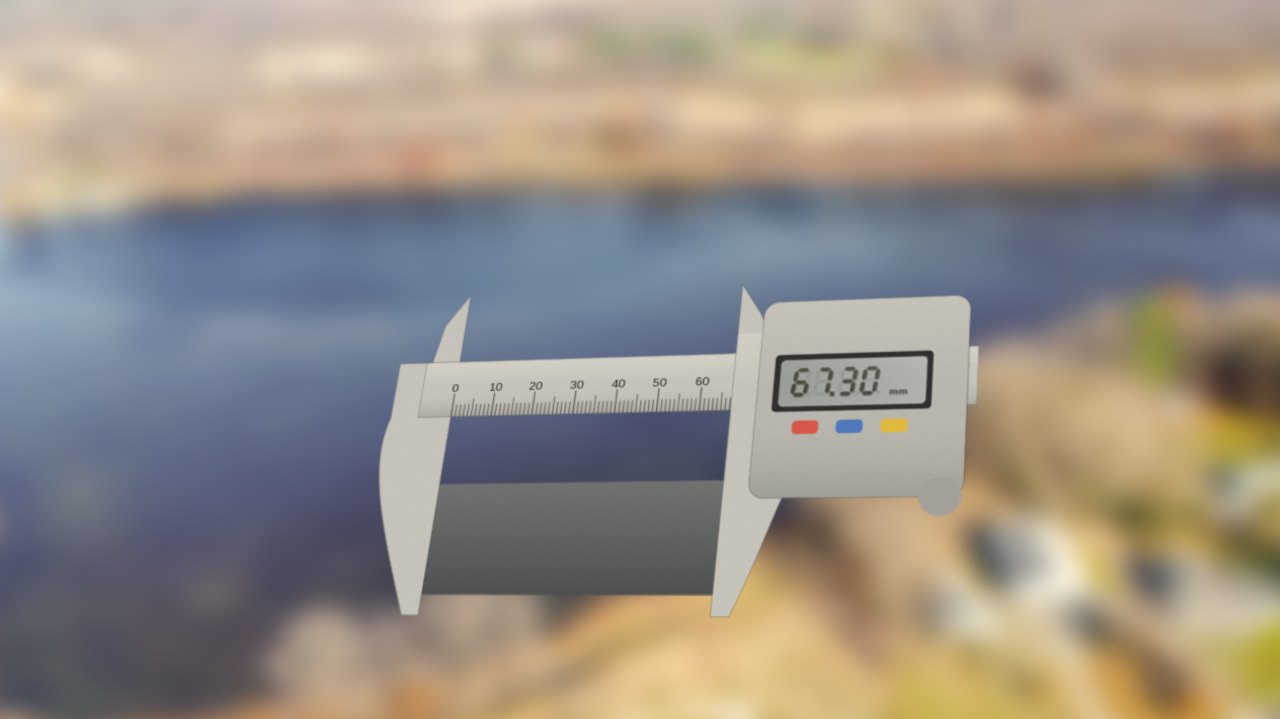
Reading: 67.30 mm
